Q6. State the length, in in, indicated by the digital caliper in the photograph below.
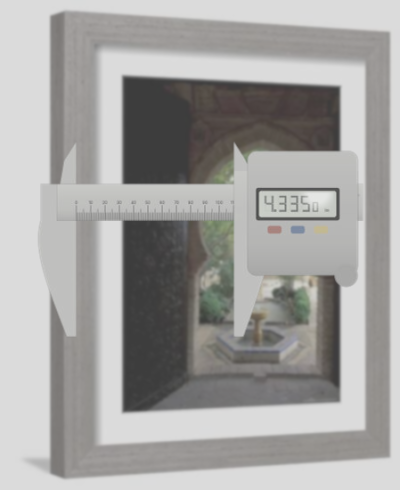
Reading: 4.3350 in
